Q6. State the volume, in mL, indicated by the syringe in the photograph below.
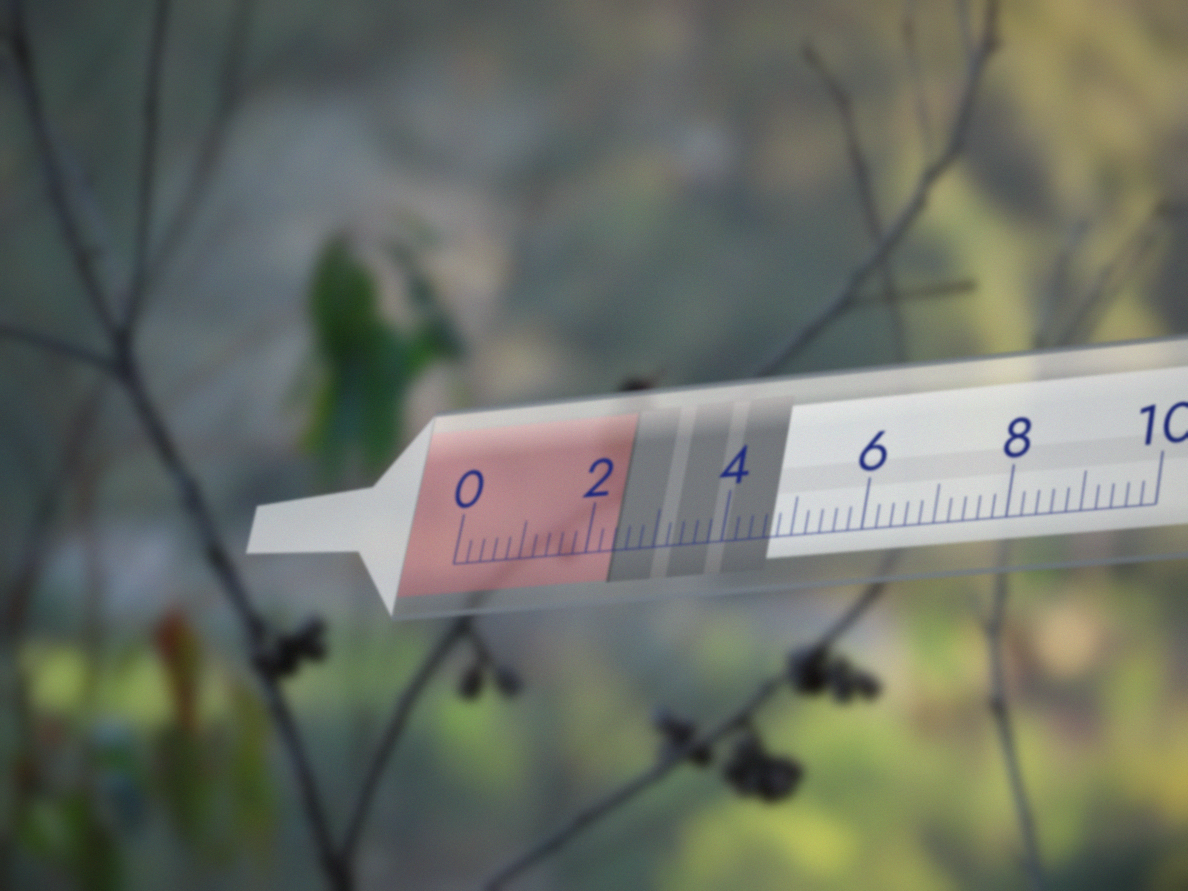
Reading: 2.4 mL
